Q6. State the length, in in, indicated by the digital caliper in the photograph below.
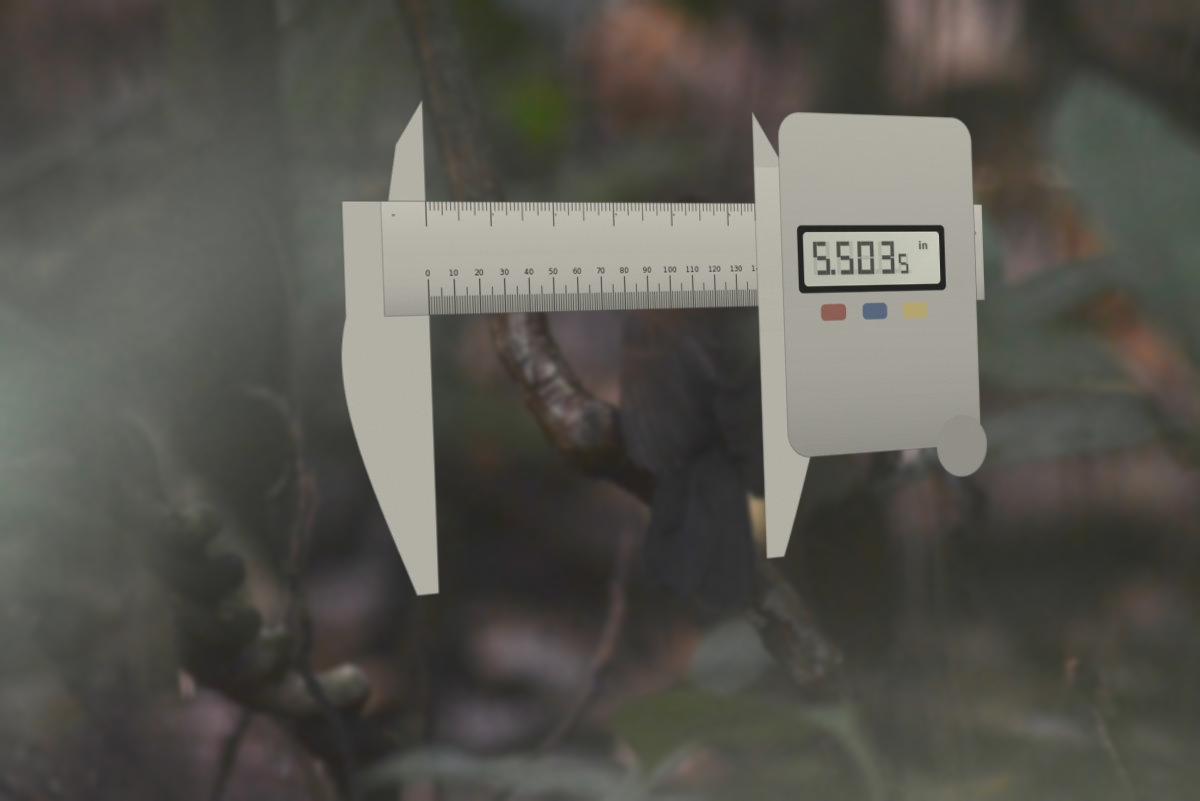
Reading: 5.5035 in
